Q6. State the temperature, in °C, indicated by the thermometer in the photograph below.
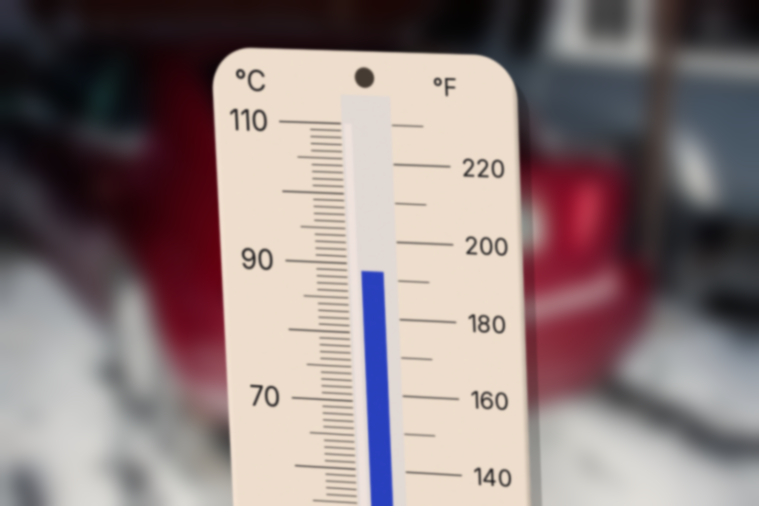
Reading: 89 °C
